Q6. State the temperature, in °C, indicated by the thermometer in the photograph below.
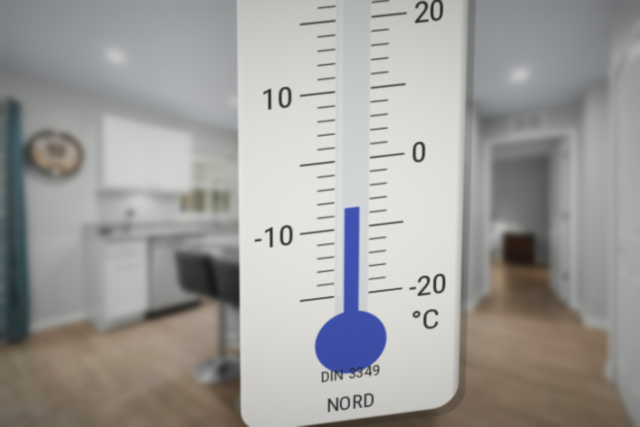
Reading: -7 °C
